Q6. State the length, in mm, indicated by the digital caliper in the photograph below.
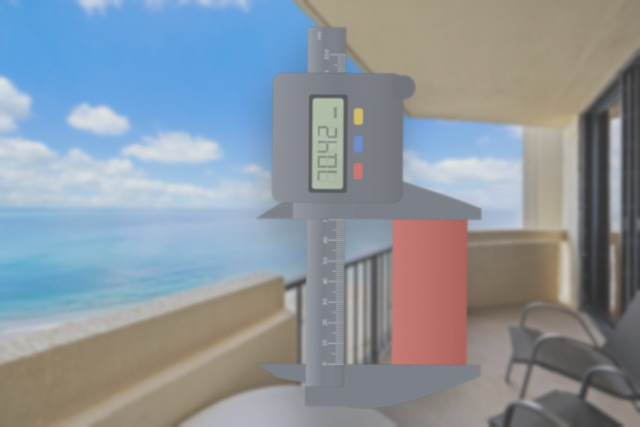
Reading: 70.42 mm
